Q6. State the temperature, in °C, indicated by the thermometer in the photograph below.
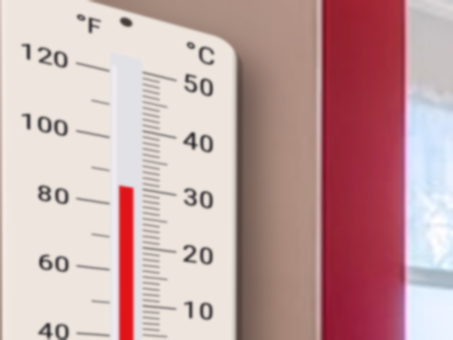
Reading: 30 °C
